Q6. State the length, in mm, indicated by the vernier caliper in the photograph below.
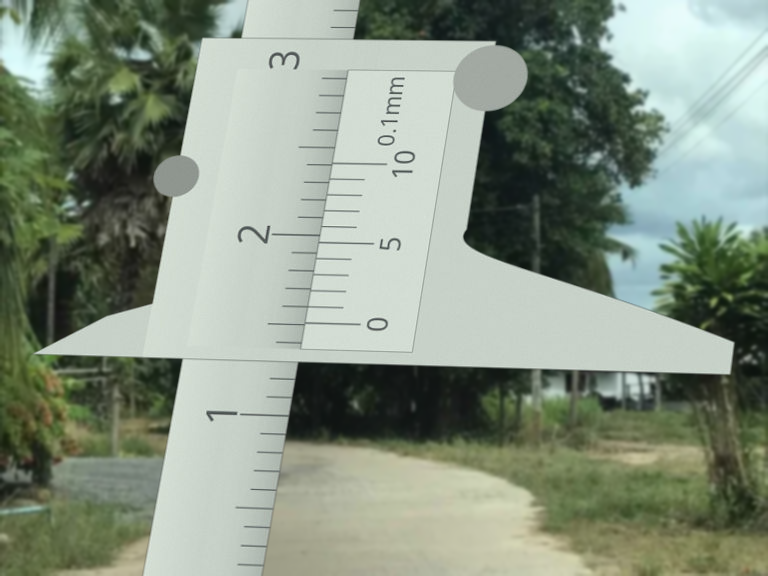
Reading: 15.1 mm
